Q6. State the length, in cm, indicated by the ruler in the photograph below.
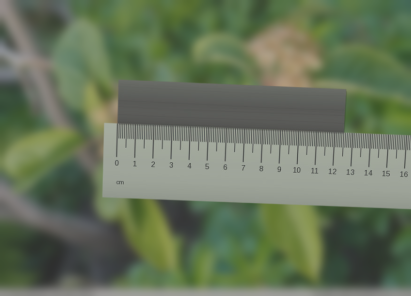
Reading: 12.5 cm
